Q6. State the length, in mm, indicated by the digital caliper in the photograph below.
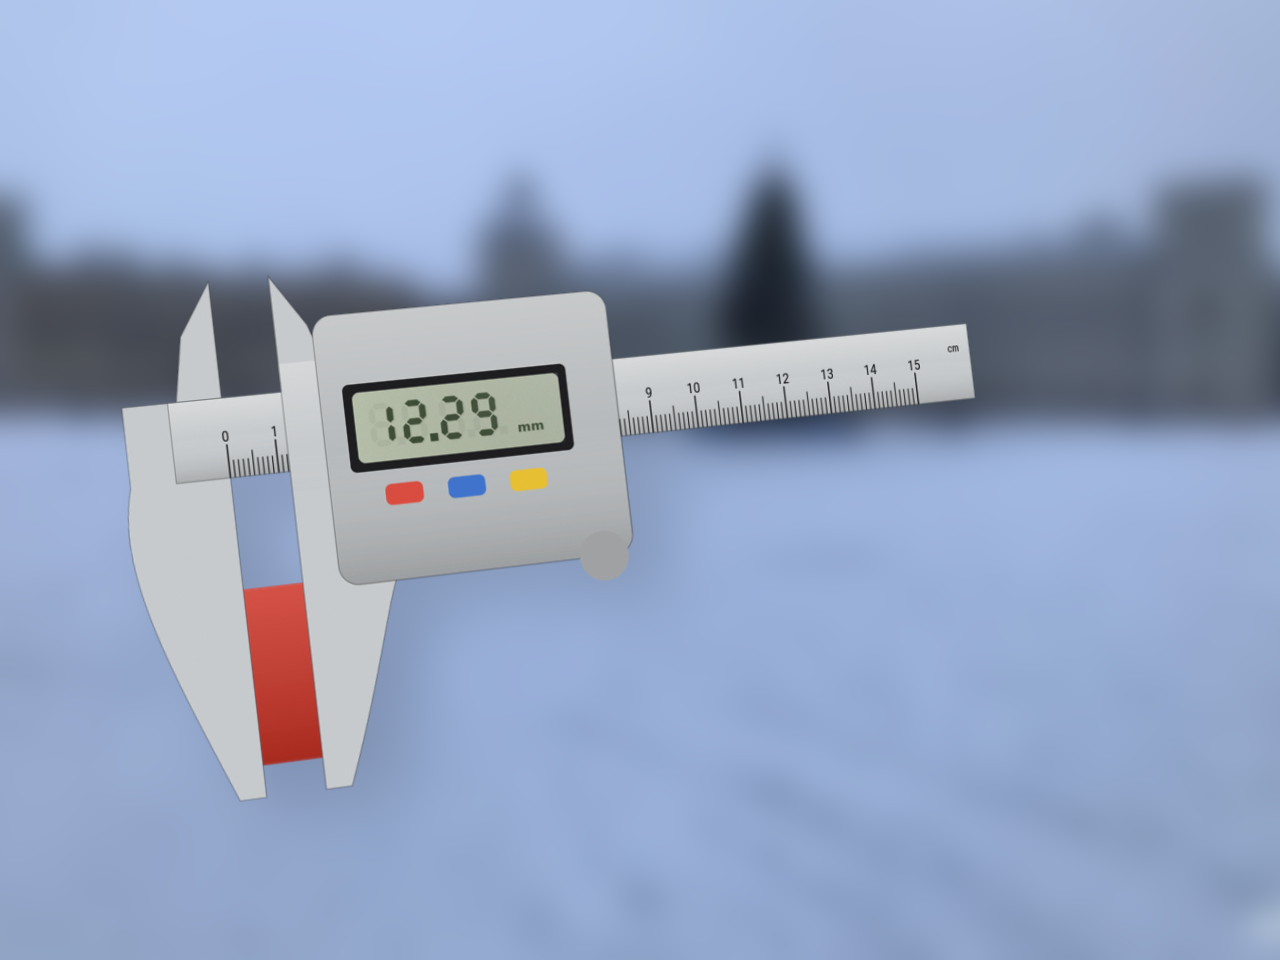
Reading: 12.29 mm
